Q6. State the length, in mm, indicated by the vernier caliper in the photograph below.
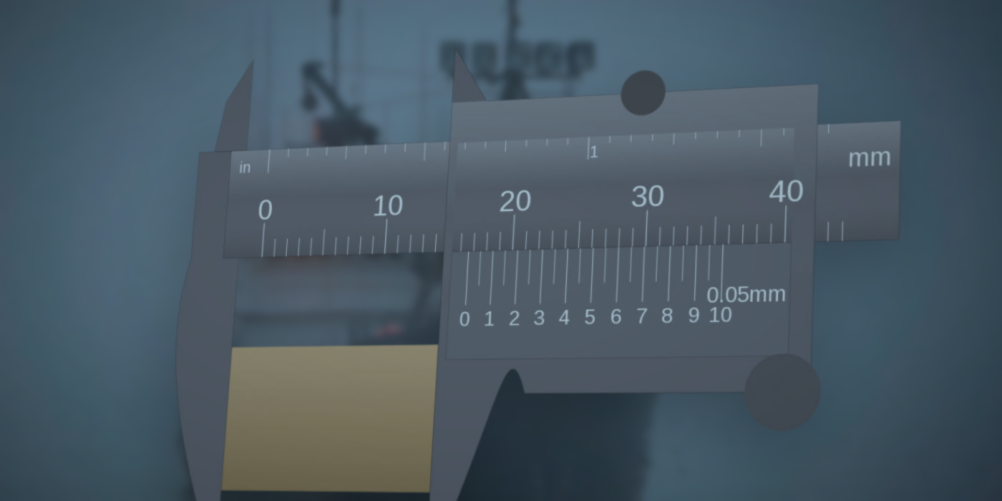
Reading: 16.6 mm
